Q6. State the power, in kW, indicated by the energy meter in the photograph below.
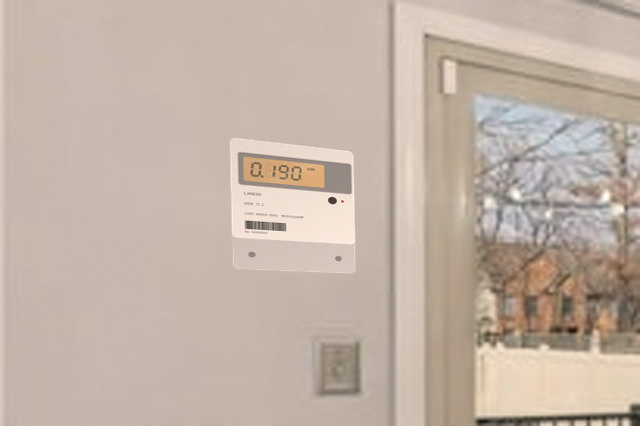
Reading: 0.190 kW
